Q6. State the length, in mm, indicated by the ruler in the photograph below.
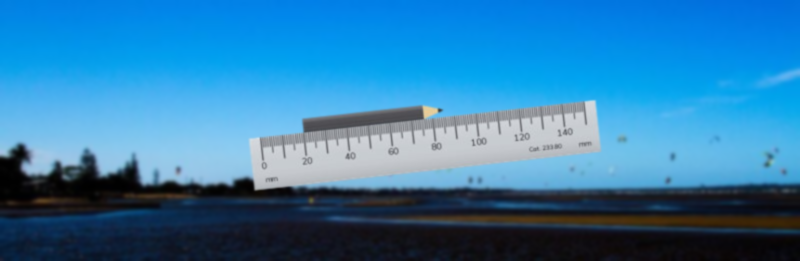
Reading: 65 mm
